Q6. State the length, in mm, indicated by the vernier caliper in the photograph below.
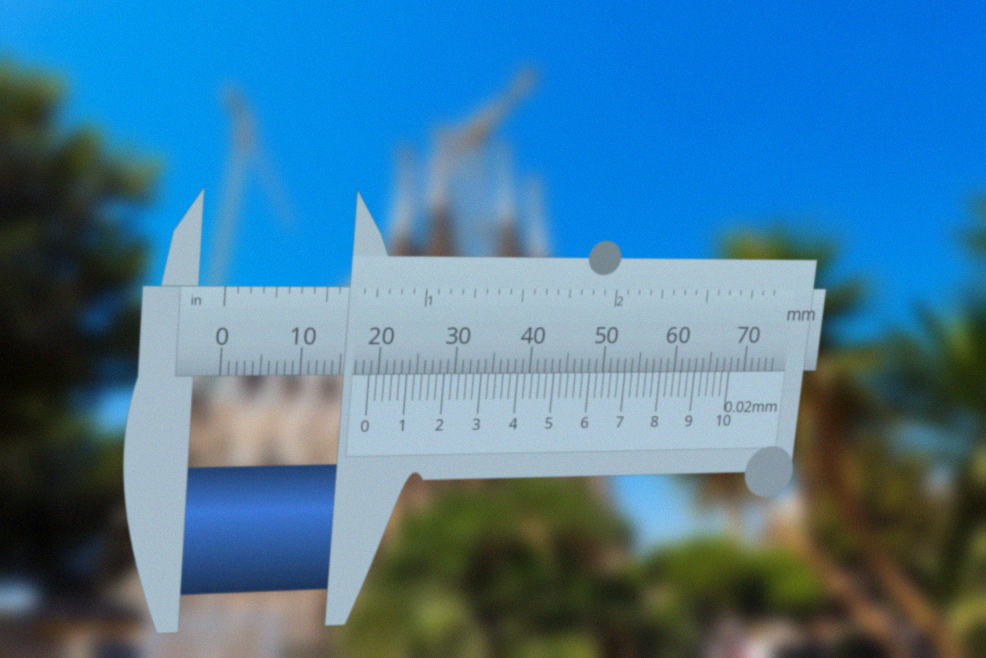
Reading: 18.8 mm
